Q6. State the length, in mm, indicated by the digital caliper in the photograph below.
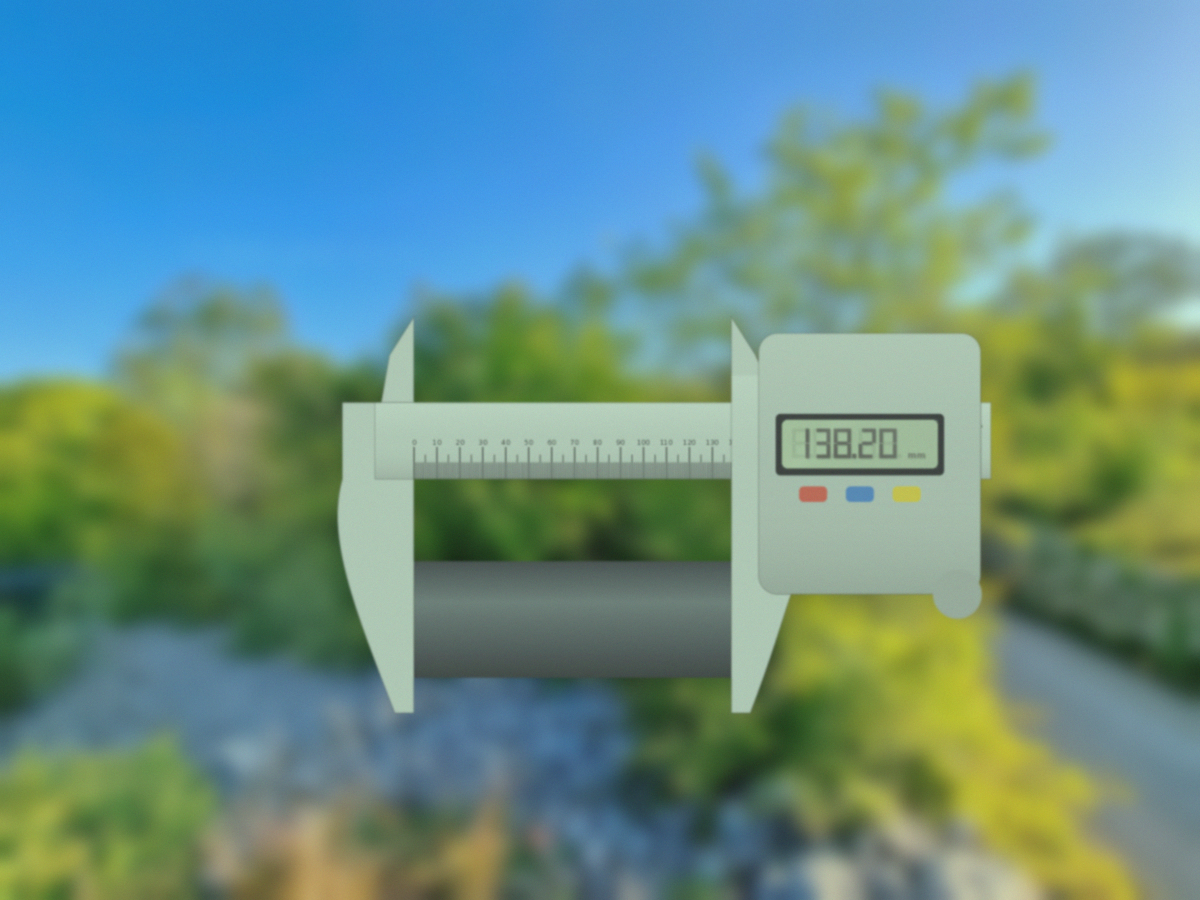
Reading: 138.20 mm
